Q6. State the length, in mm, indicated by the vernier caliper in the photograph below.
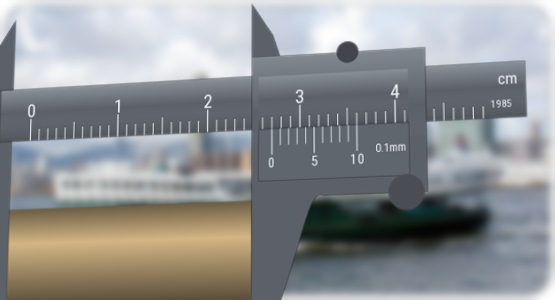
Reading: 27.0 mm
